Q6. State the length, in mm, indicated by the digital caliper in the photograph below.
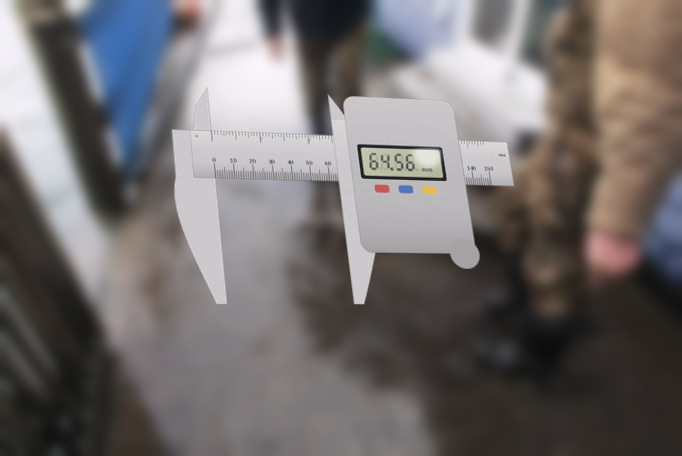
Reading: 64.56 mm
